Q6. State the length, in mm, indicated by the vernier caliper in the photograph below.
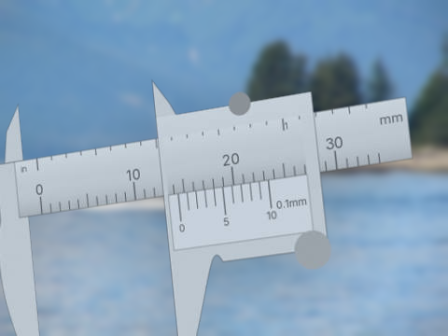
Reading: 14.4 mm
